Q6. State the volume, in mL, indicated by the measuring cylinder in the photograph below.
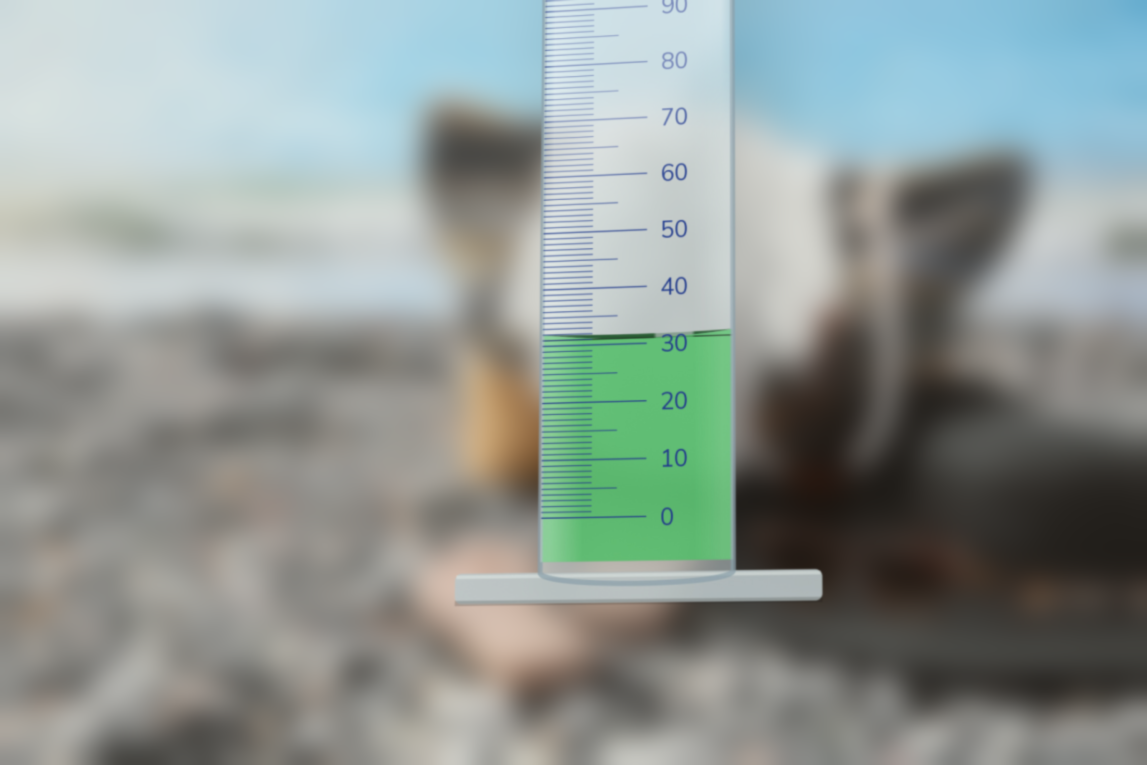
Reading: 31 mL
